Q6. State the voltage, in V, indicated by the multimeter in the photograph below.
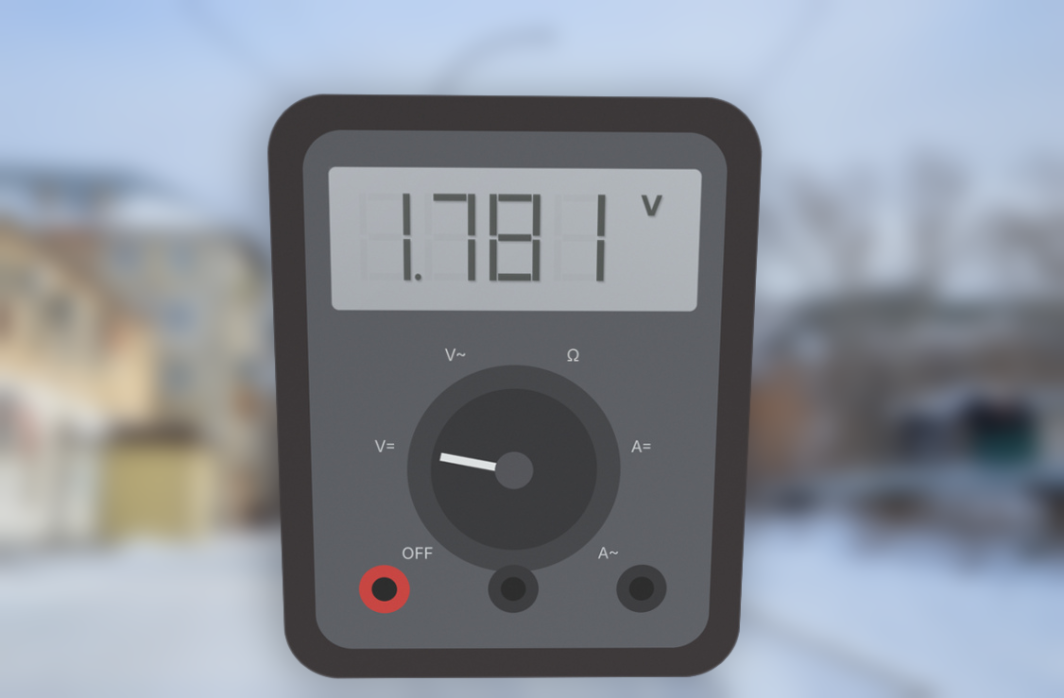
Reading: 1.781 V
